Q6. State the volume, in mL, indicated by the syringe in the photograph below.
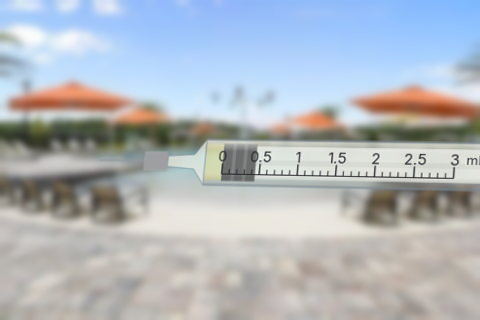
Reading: 0 mL
